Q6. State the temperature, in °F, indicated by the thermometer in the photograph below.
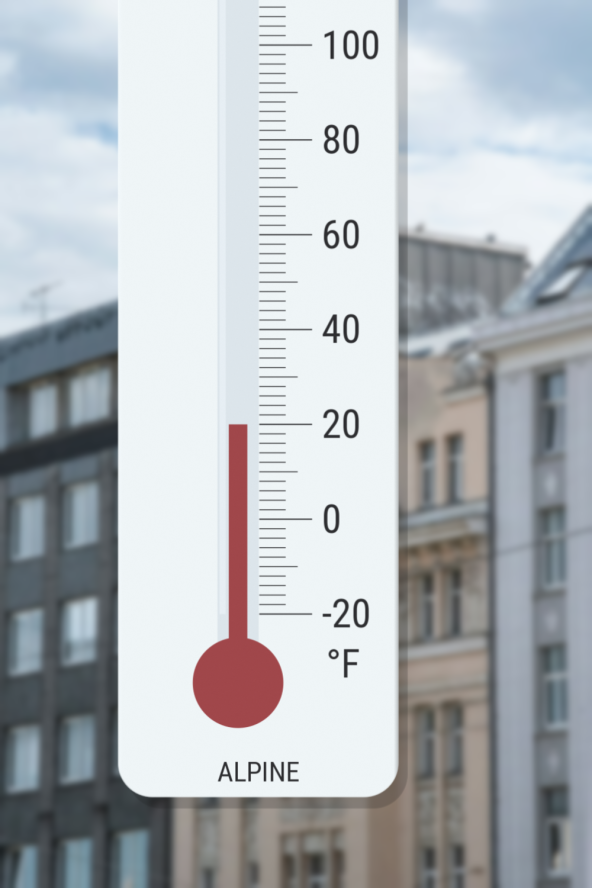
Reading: 20 °F
